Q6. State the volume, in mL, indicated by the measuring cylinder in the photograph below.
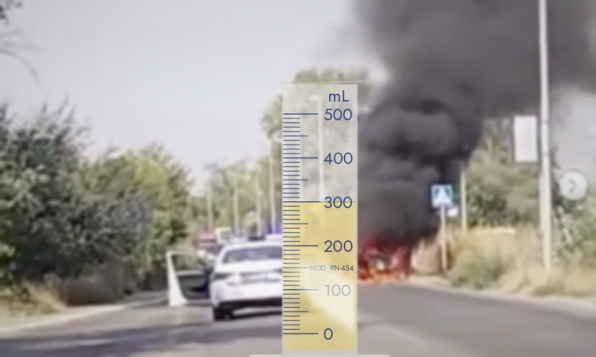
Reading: 300 mL
